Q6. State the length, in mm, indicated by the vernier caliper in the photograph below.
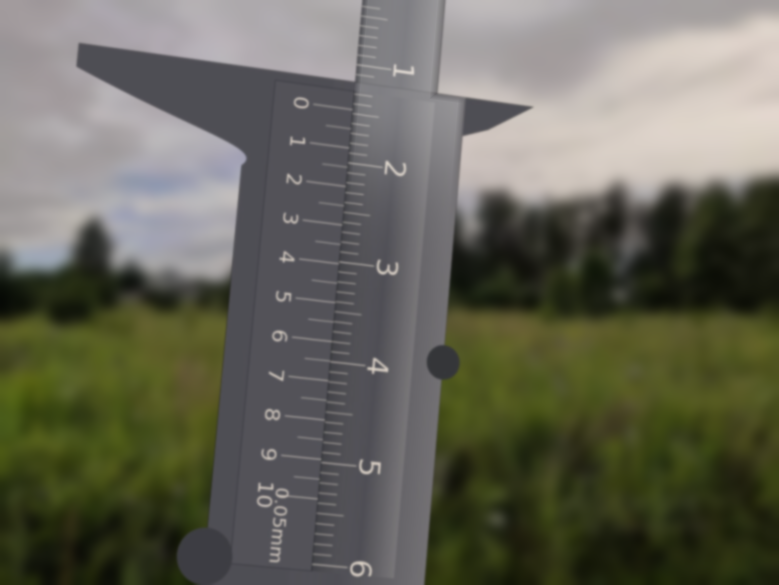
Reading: 14.6 mm
